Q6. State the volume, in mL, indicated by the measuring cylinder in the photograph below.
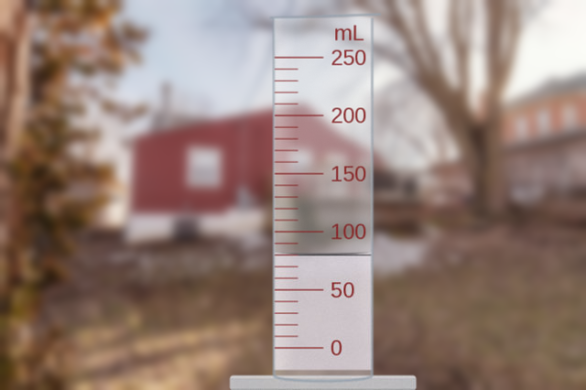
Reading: 80 mL
